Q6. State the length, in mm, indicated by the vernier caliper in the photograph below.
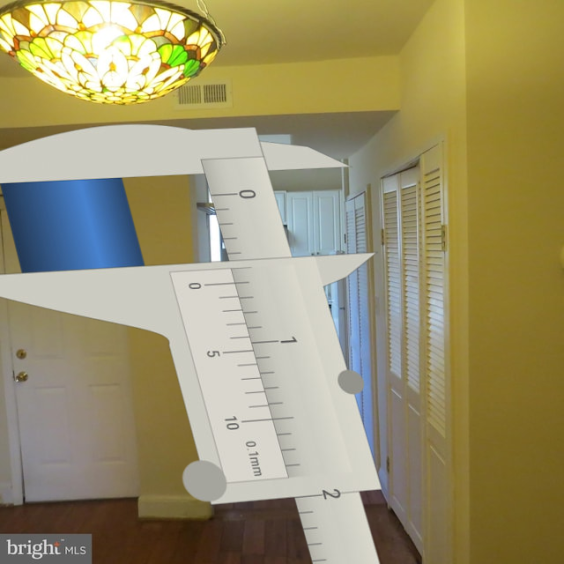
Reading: 6.0 mm
